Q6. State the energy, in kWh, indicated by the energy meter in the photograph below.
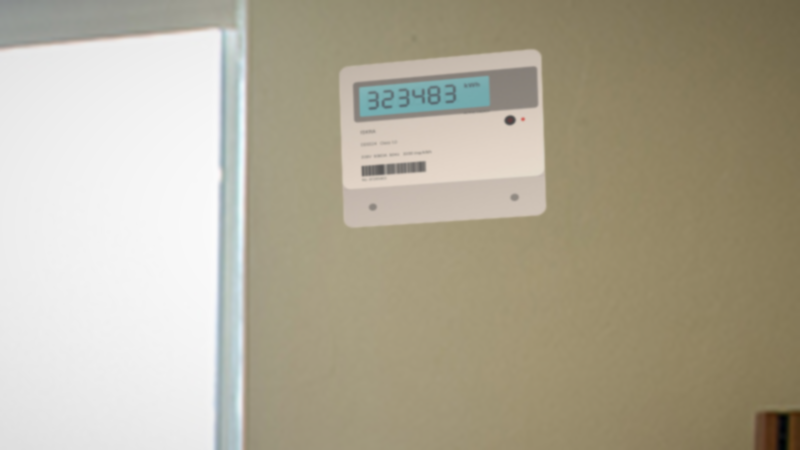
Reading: 323483 kWh
